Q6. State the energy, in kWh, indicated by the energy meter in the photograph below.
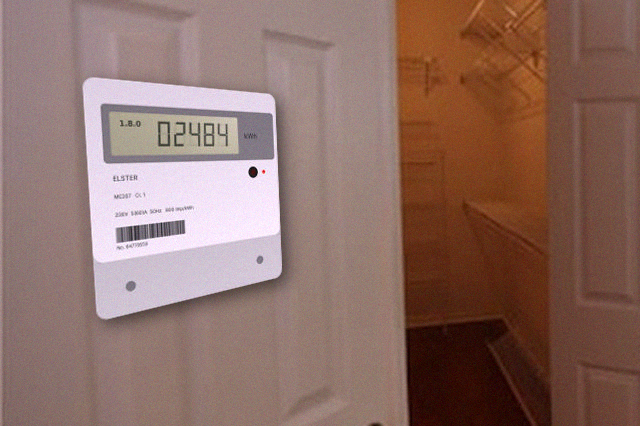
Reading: 2484 kWh
